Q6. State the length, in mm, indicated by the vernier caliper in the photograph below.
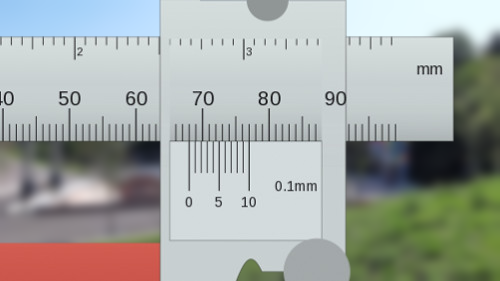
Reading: 68.0 mm
